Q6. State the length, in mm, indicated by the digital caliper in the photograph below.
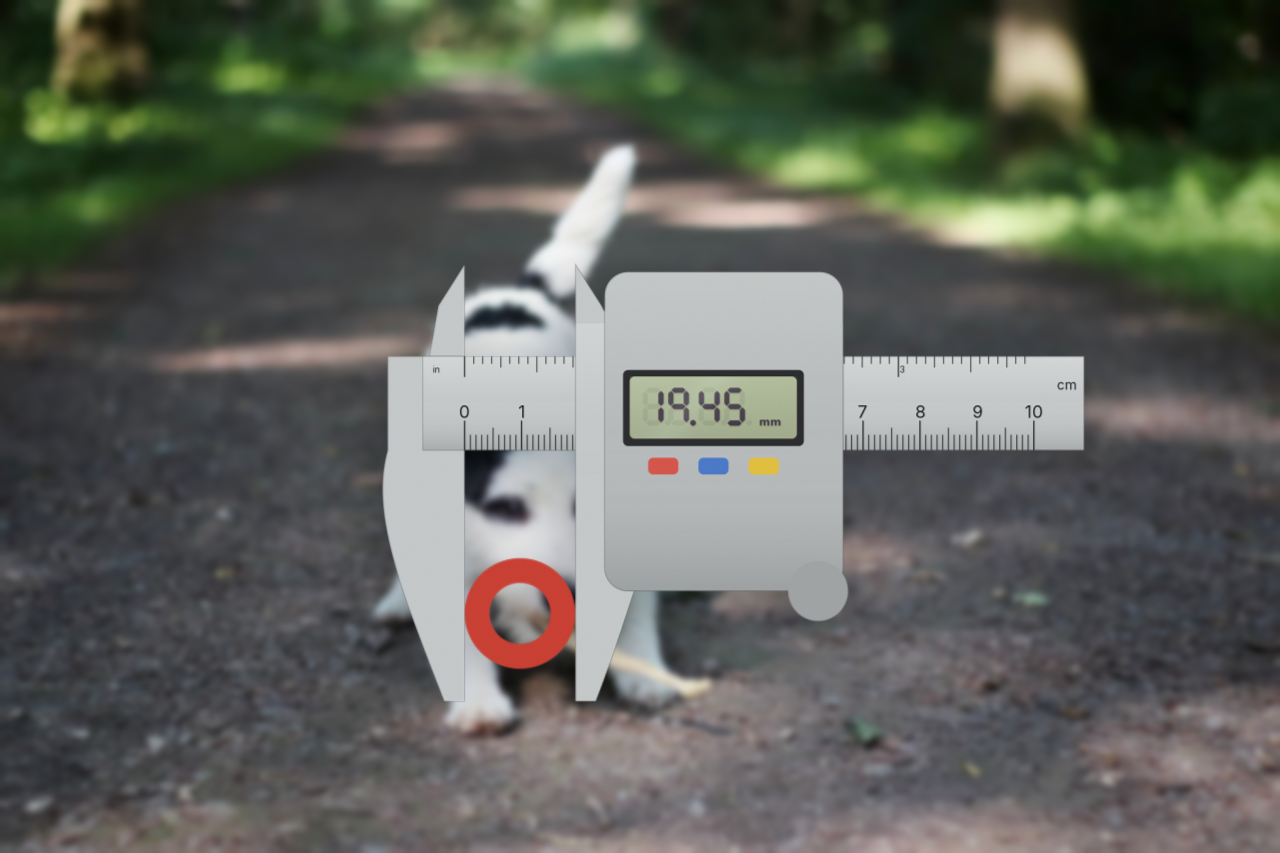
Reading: 19.45 mm
